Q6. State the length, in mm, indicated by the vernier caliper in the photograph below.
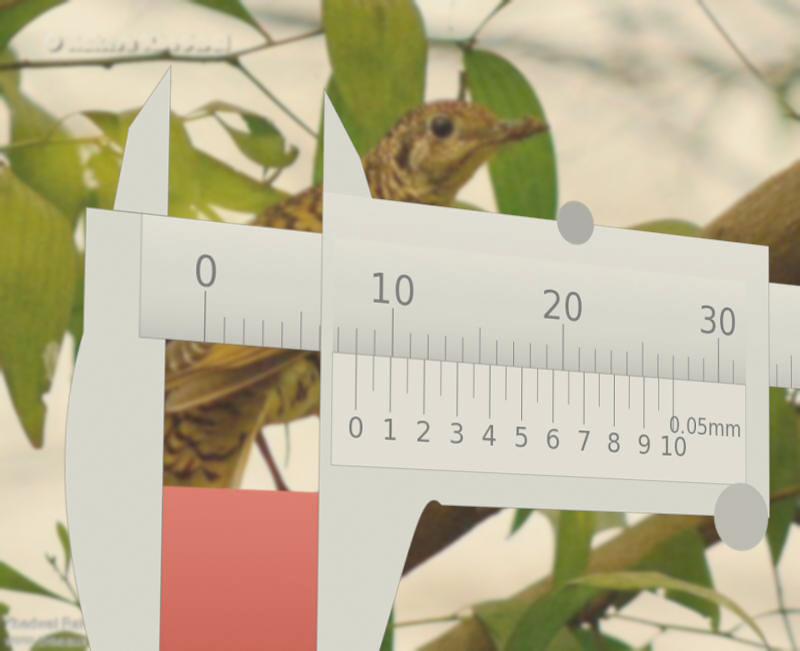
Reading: 8.0 mm
